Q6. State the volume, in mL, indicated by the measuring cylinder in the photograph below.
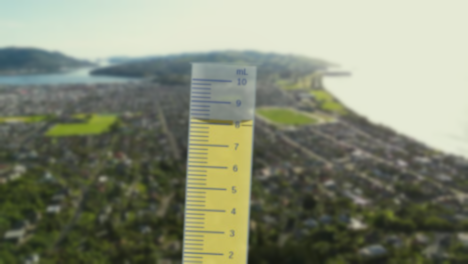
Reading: 8 mL
